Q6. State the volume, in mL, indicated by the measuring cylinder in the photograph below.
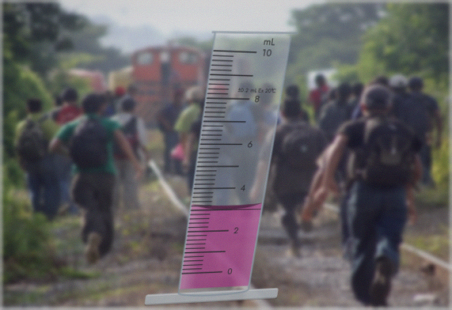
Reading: 3 mL
